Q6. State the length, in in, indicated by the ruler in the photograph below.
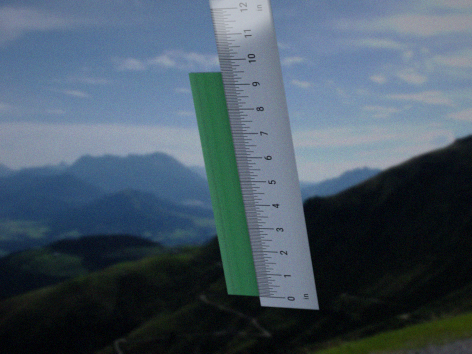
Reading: 9.5 in
